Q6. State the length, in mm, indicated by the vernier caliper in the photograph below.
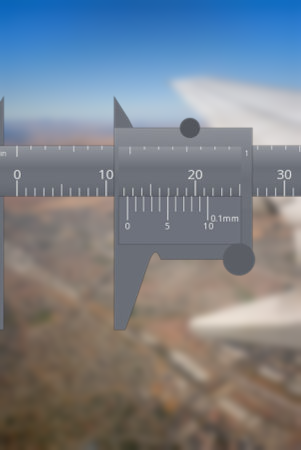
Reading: 12.4 mm
